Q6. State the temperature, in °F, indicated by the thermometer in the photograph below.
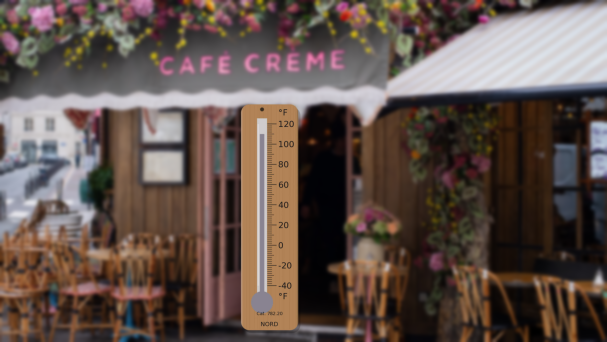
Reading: 110 °F
